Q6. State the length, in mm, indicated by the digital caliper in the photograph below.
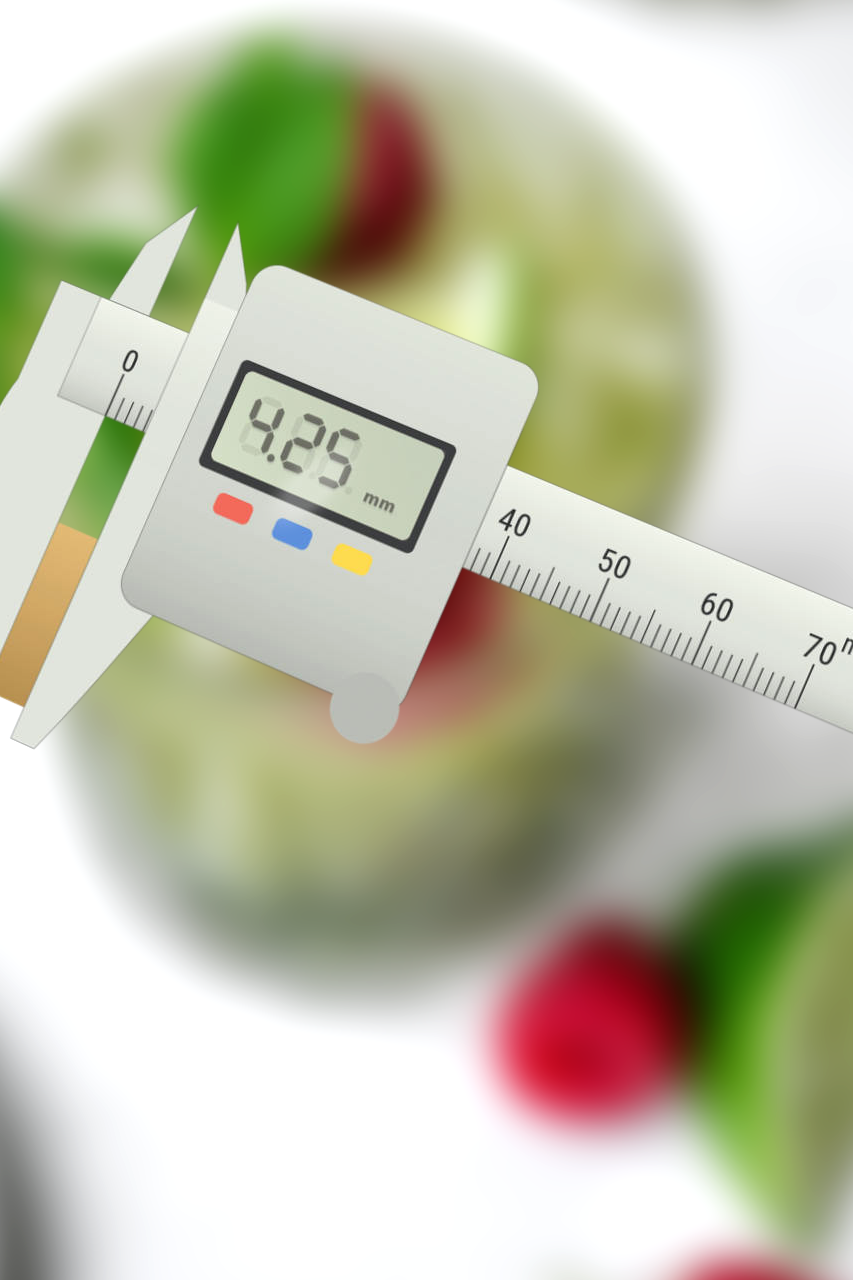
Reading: 4.25 mm
